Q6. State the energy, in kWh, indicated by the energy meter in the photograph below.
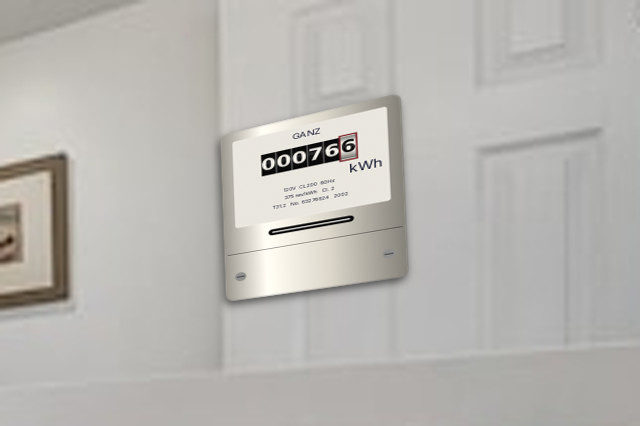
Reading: 76.6 kWh
